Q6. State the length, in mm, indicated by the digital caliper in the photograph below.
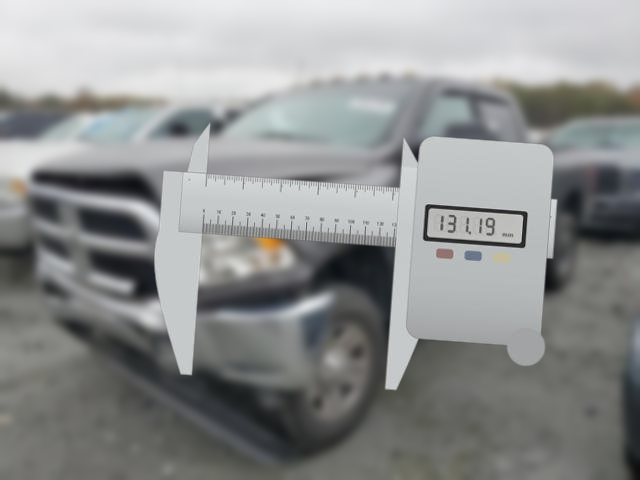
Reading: 131.19 mm
